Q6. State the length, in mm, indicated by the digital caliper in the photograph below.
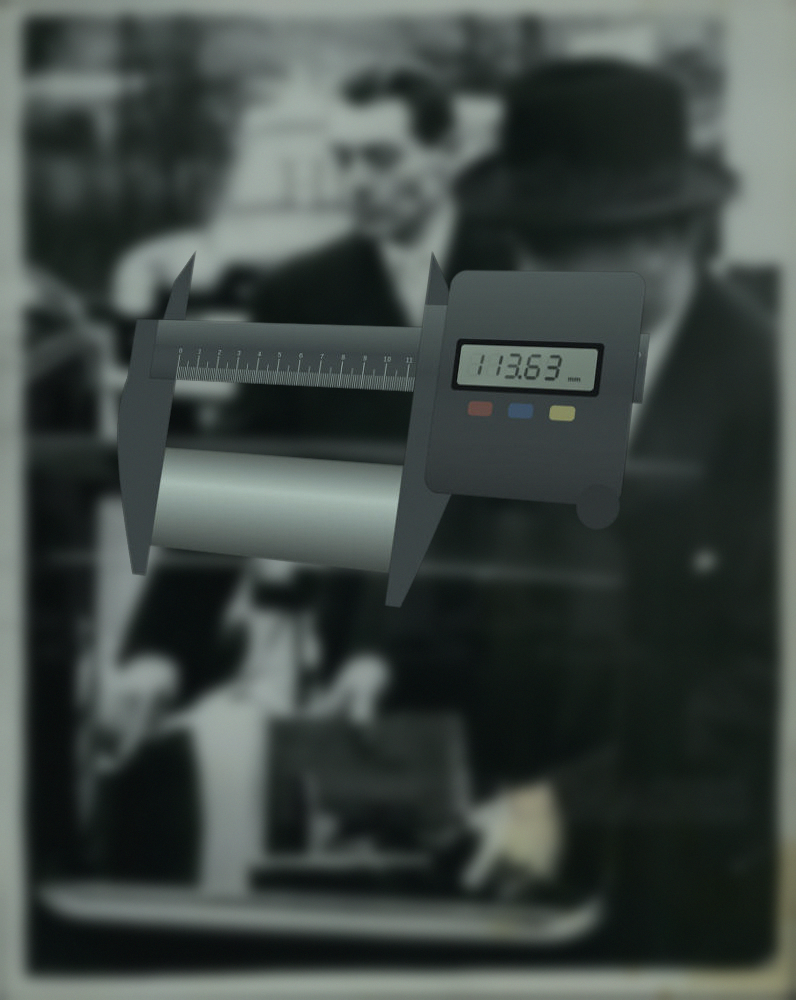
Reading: 113.63 mm
